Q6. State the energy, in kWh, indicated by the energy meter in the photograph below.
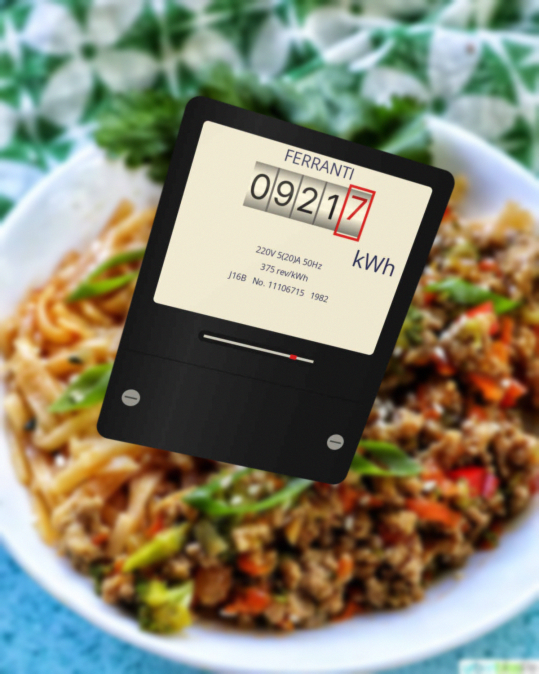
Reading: 921.7 kWh
